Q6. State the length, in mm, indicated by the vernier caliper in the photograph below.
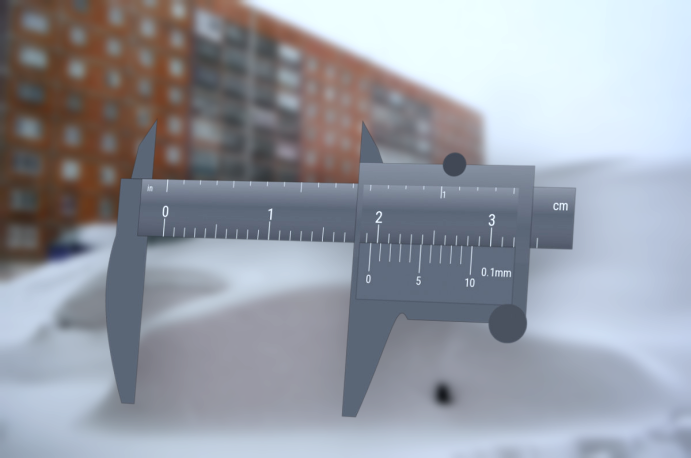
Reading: 19.4 mm
